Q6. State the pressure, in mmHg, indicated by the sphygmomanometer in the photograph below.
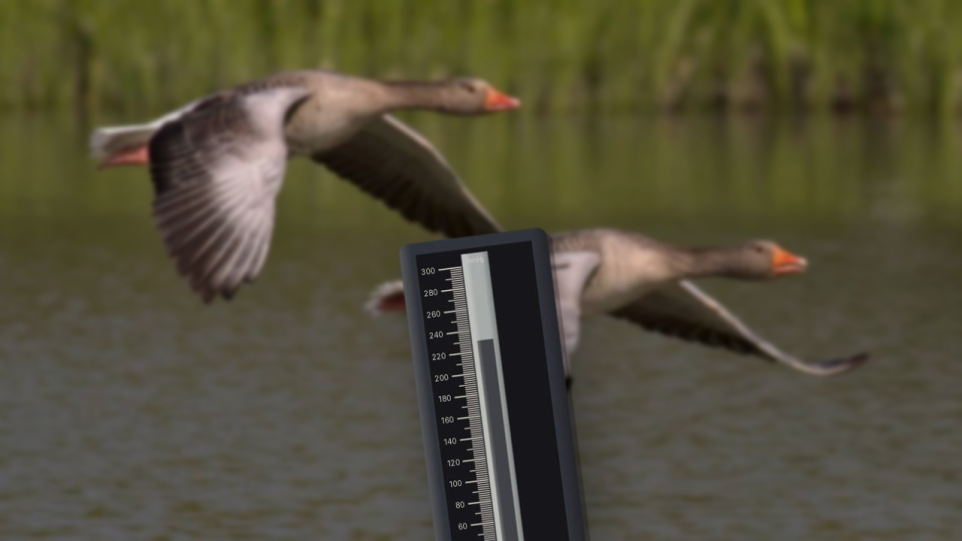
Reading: 230 mmHg
